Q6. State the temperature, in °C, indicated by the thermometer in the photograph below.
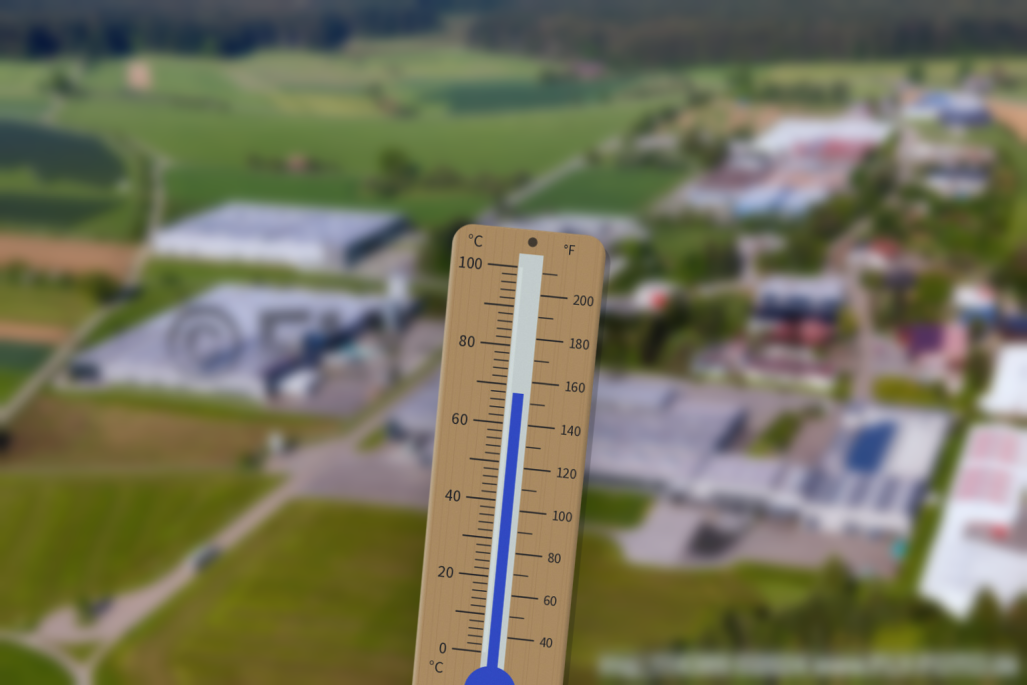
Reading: 68 °C
